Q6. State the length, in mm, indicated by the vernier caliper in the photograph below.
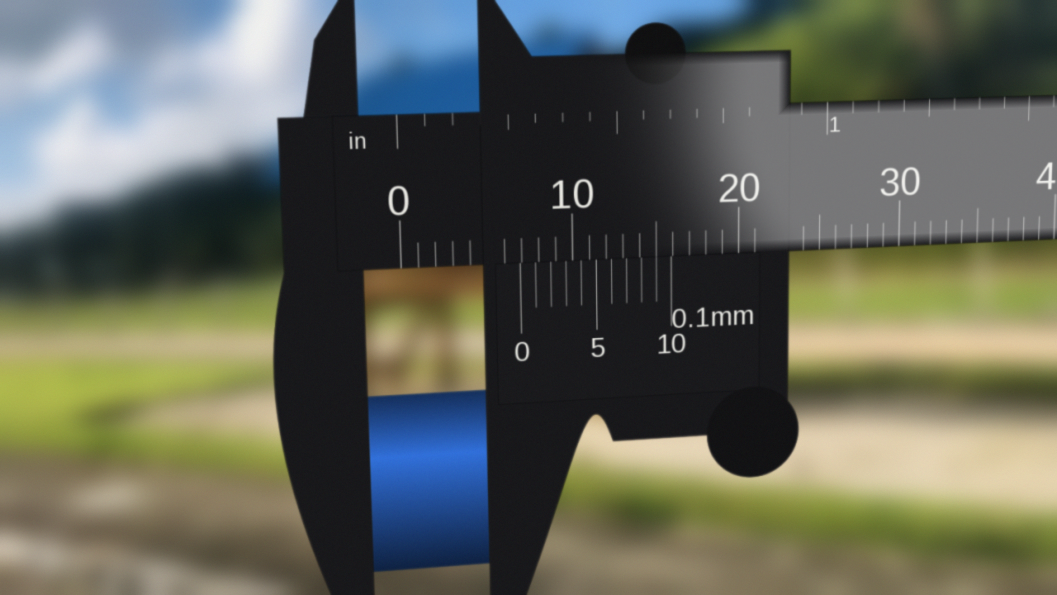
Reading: 6.9 mm
